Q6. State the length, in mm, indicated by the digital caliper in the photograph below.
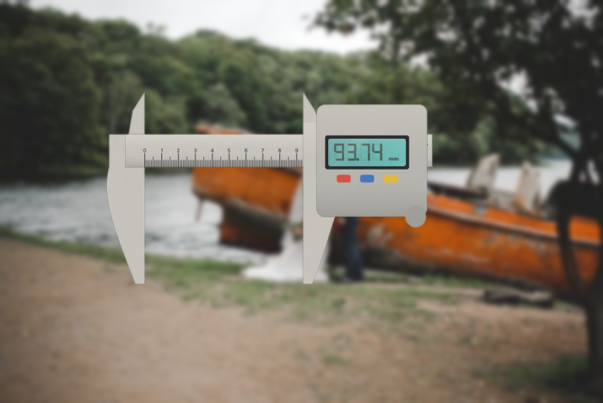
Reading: 93.74 mm
